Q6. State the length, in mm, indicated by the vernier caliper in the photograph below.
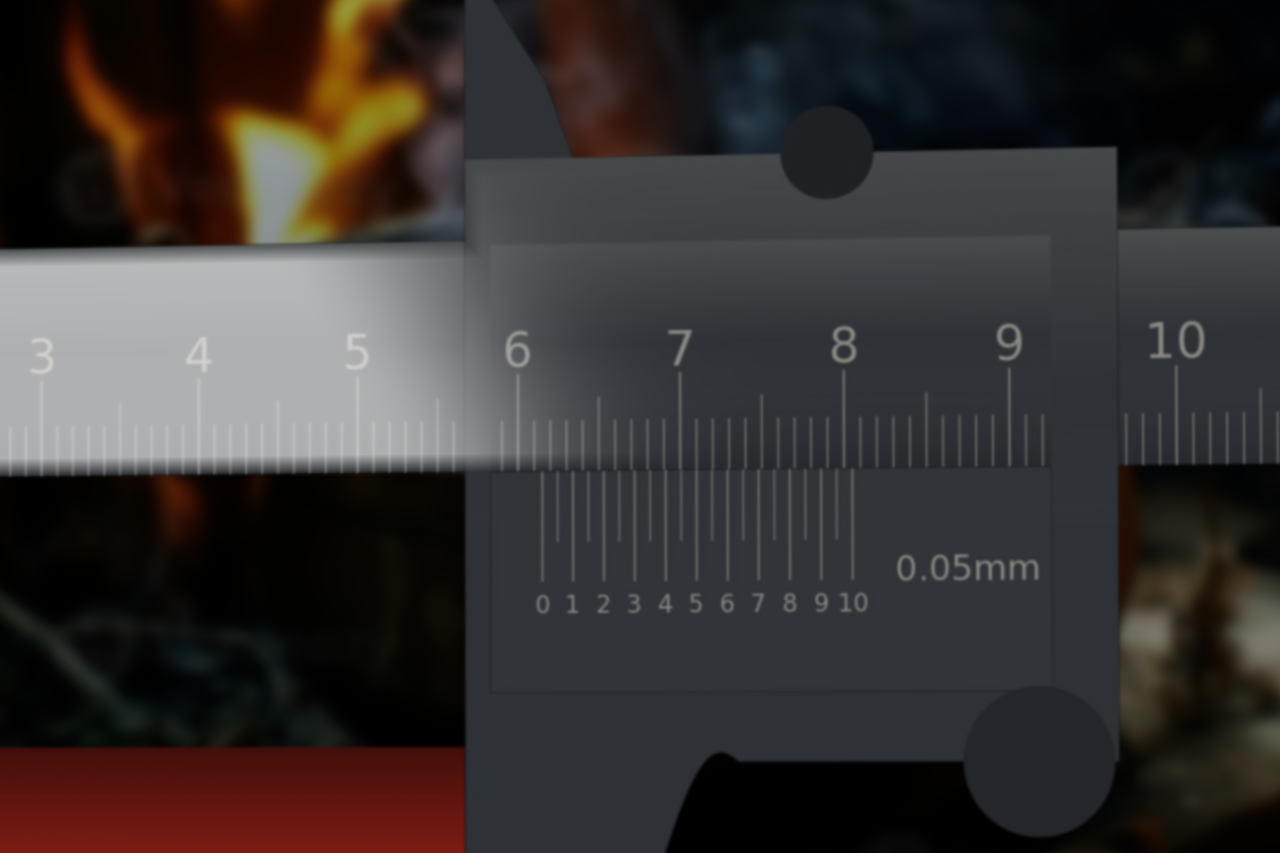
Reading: 61.5 mm
